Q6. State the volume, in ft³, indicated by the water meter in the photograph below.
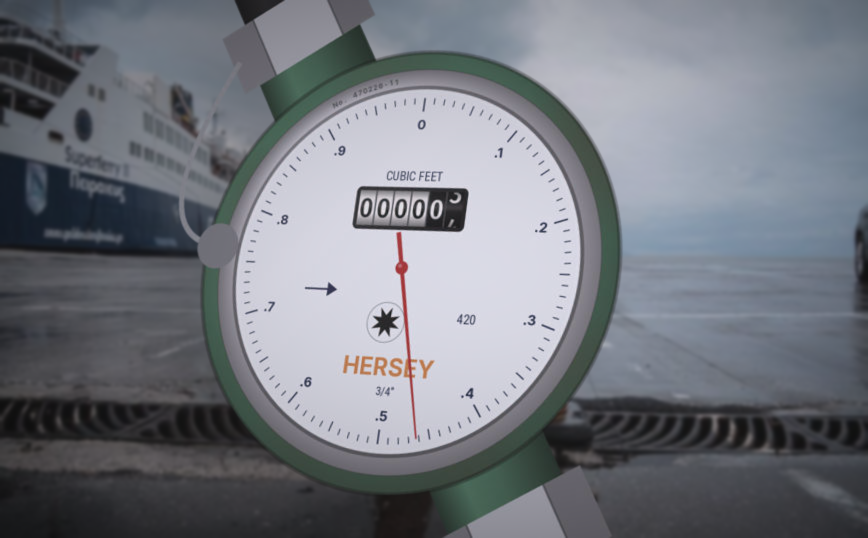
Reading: 3.46 ft³
